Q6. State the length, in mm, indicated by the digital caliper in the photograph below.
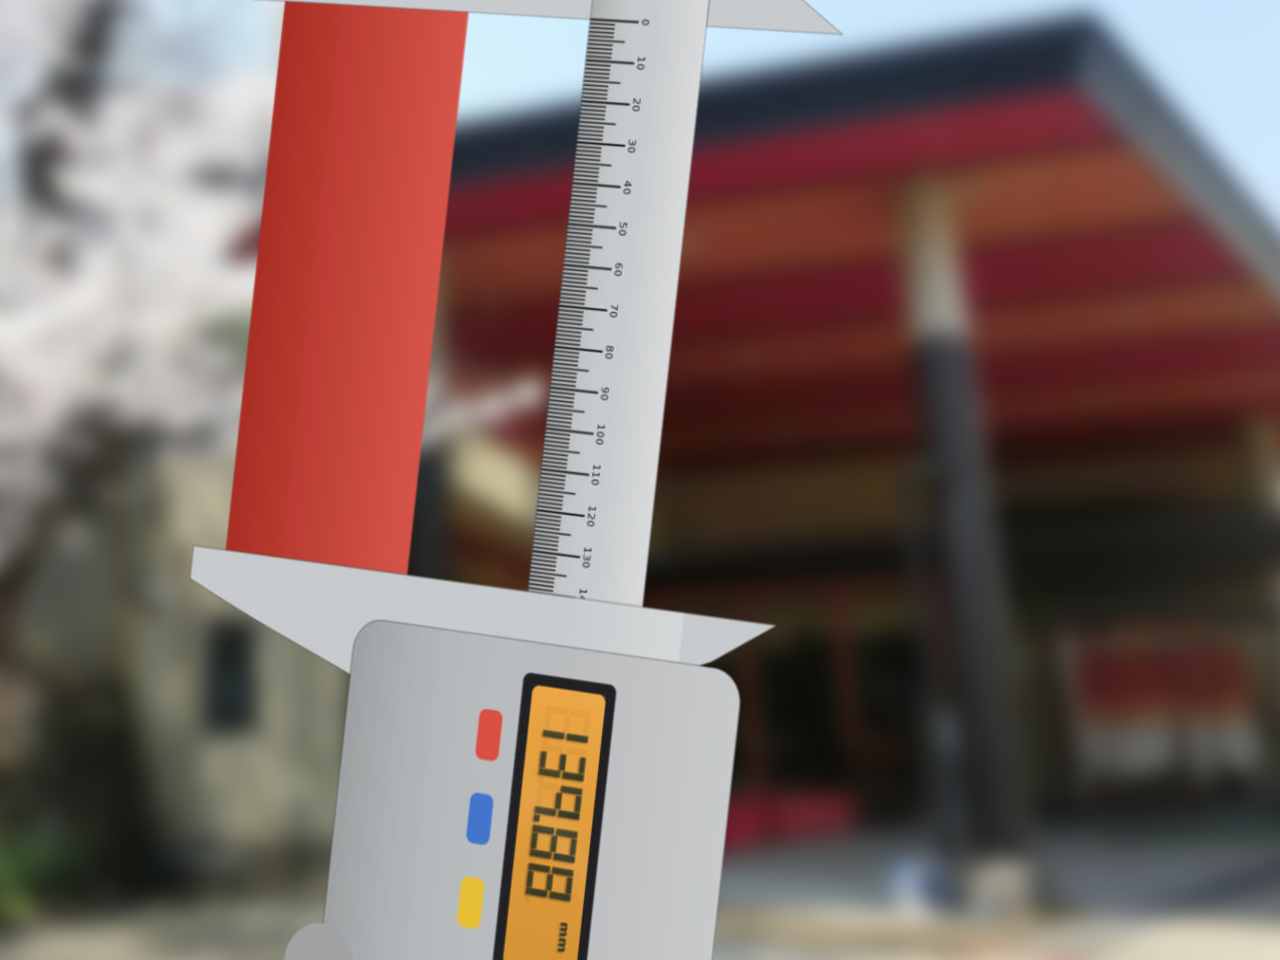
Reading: 139.88 mm
